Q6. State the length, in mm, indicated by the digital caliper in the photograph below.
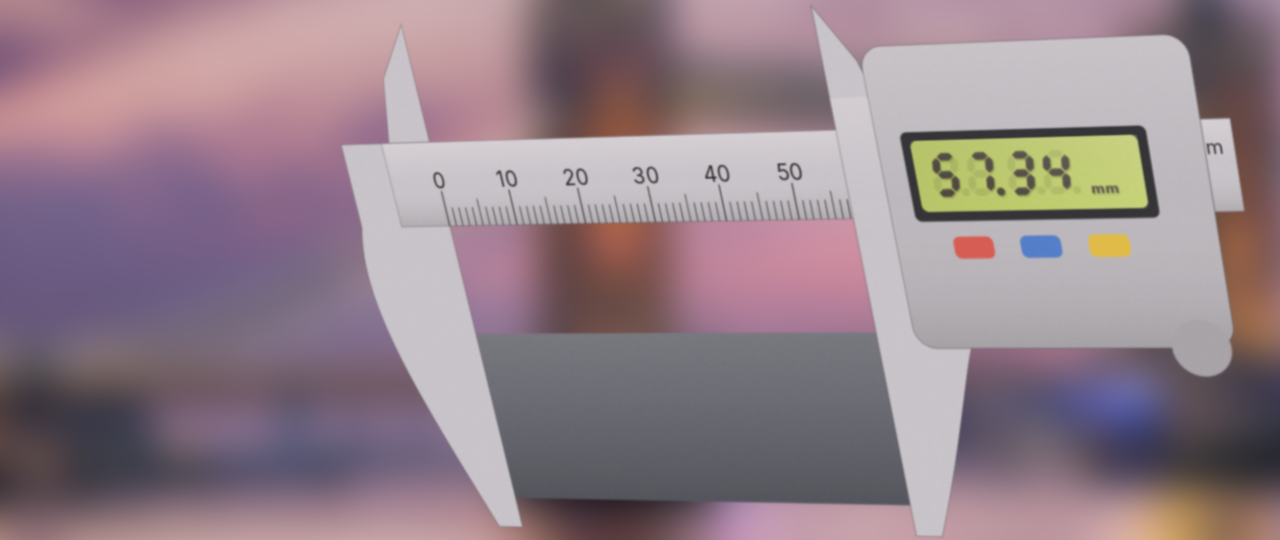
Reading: 57.34 mm
